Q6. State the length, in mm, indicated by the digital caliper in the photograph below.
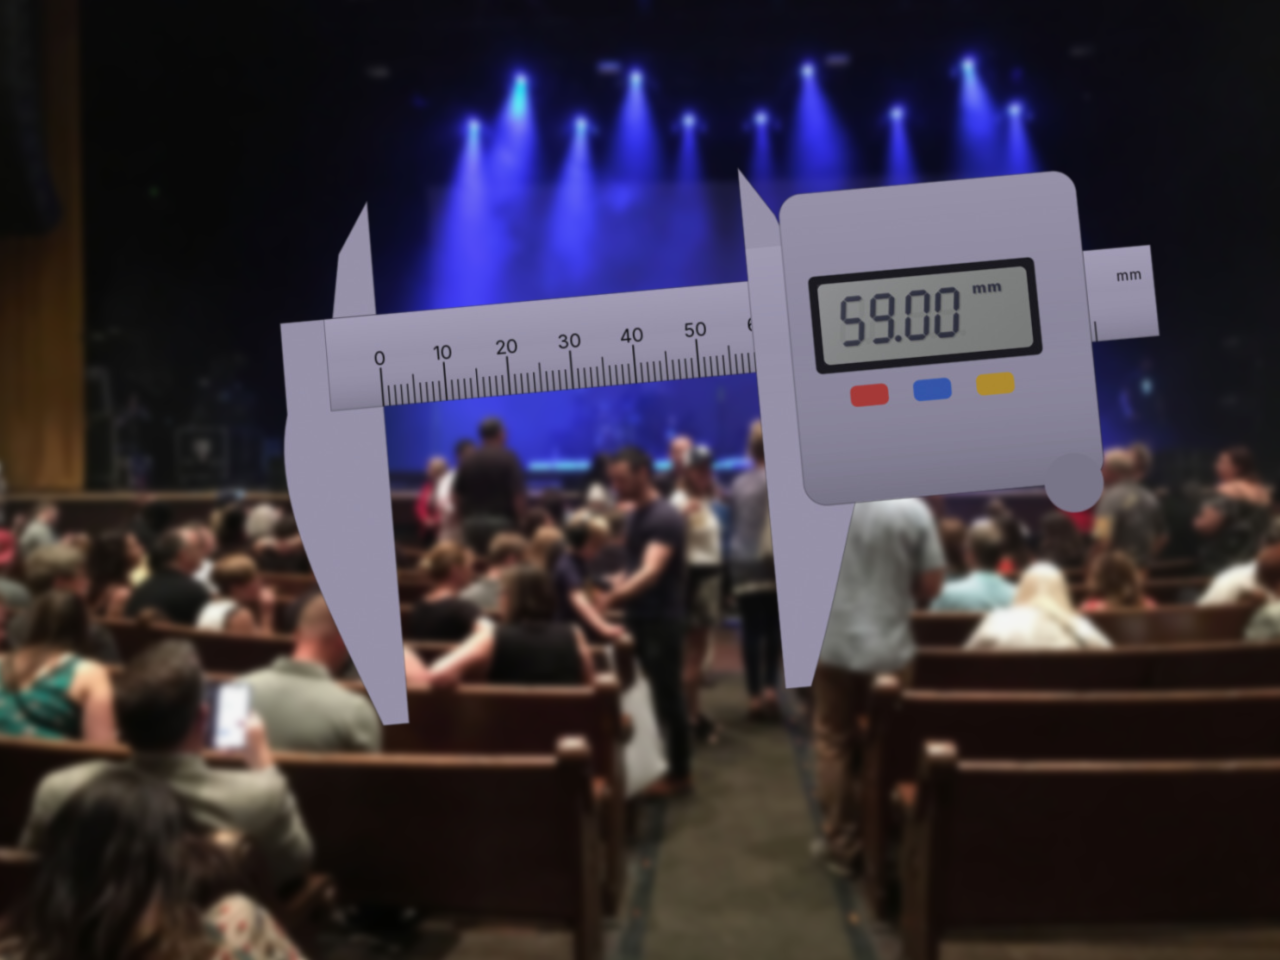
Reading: 59.00 mm
